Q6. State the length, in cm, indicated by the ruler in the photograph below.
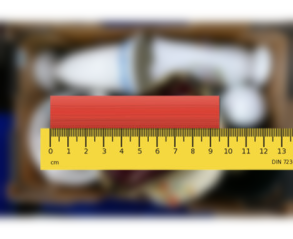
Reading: 9.5 cm
